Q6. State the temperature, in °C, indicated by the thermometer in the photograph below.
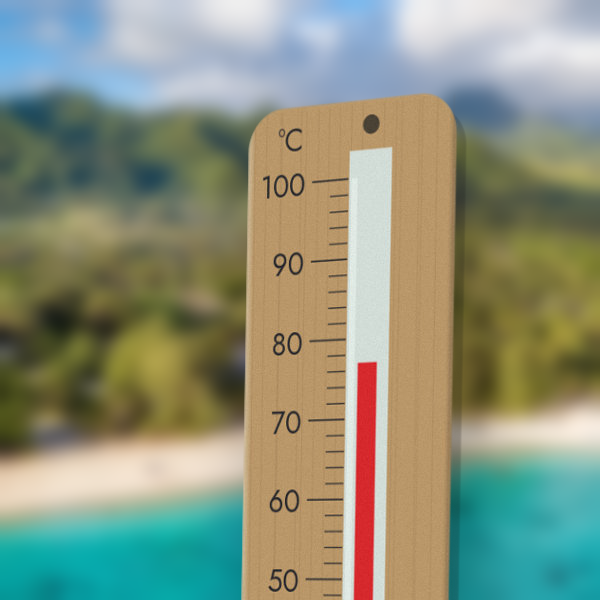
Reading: 77 °C
